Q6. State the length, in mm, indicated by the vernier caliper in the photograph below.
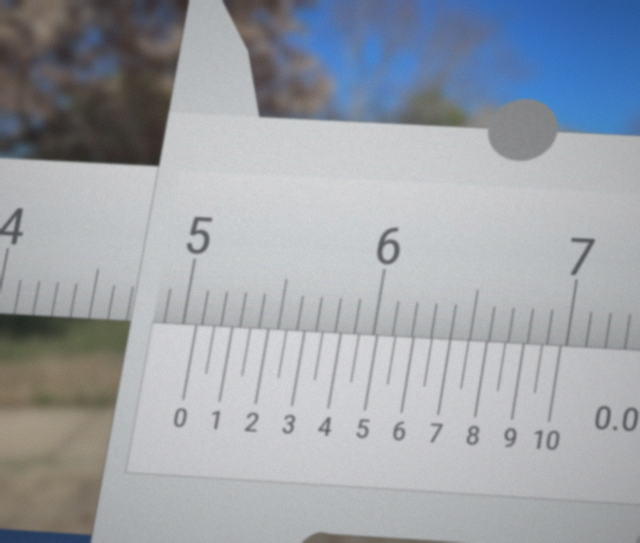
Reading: 50.7 mm
